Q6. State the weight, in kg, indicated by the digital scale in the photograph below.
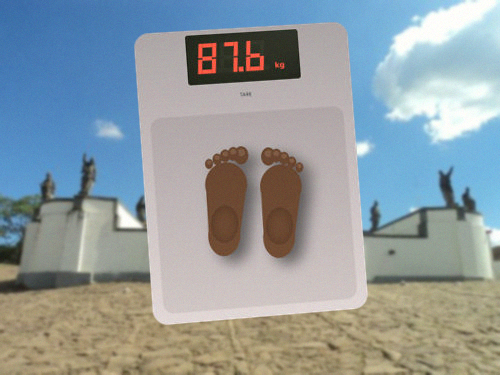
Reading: 87.6 kg
